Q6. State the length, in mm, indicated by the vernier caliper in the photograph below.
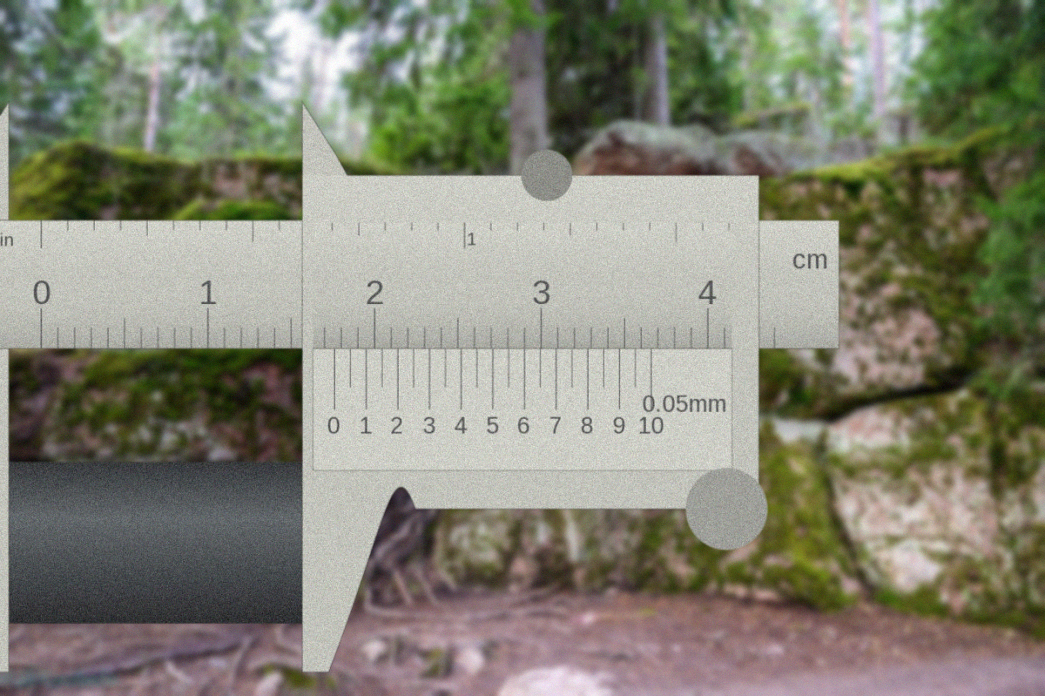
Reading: 17.6 mm
